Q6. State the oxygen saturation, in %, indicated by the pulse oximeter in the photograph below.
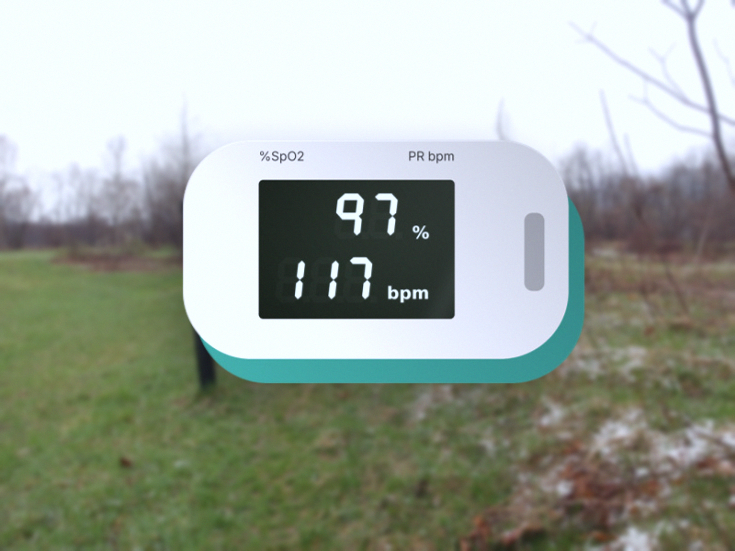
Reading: 97 %
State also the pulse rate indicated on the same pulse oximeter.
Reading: 117 bpm
